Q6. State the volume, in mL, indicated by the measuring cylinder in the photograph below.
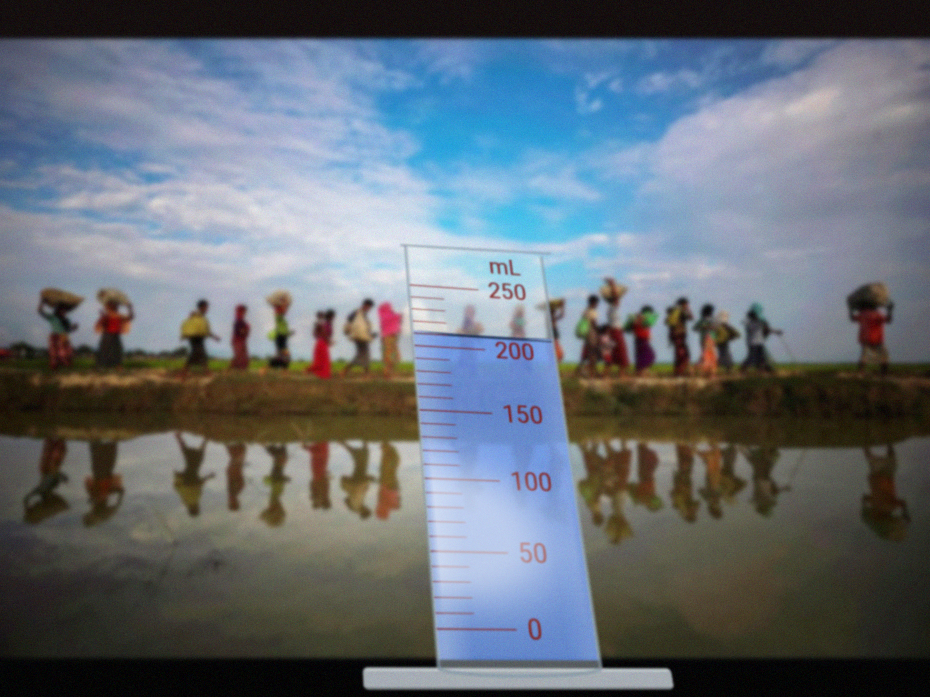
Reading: 210 mL
